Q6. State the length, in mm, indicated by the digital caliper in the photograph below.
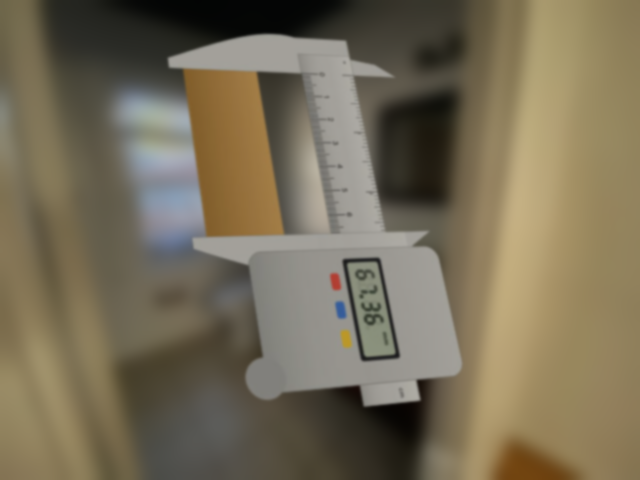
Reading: 67.36 mm
